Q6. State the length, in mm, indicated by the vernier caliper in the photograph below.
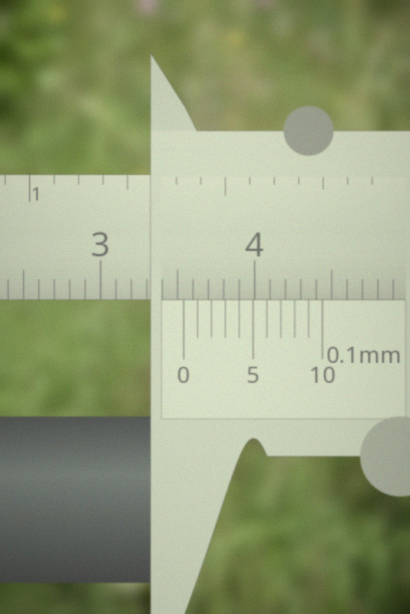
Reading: 35.4 mm
